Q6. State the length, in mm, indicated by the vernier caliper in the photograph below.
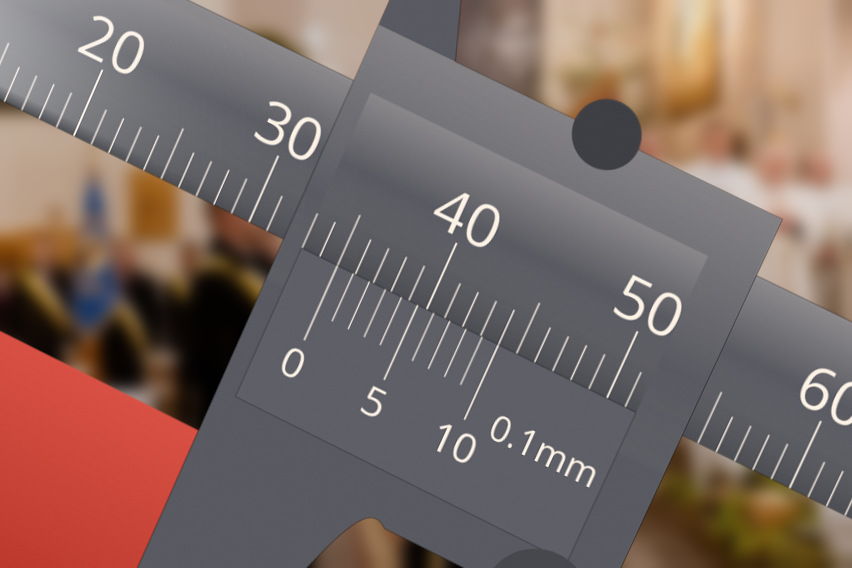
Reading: 35.0 mm
